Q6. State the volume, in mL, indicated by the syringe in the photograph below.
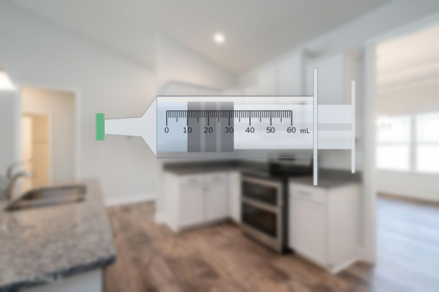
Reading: 10 mL
